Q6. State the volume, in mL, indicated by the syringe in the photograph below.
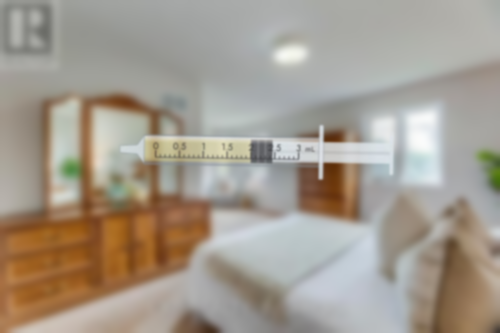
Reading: 2 mL
